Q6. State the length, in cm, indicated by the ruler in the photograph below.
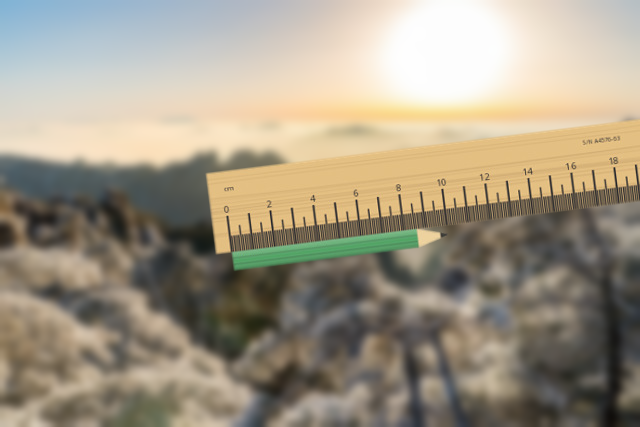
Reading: 10 cm
